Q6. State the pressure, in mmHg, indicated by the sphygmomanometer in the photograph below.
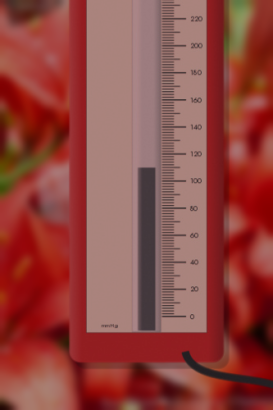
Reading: 110 mmHg
